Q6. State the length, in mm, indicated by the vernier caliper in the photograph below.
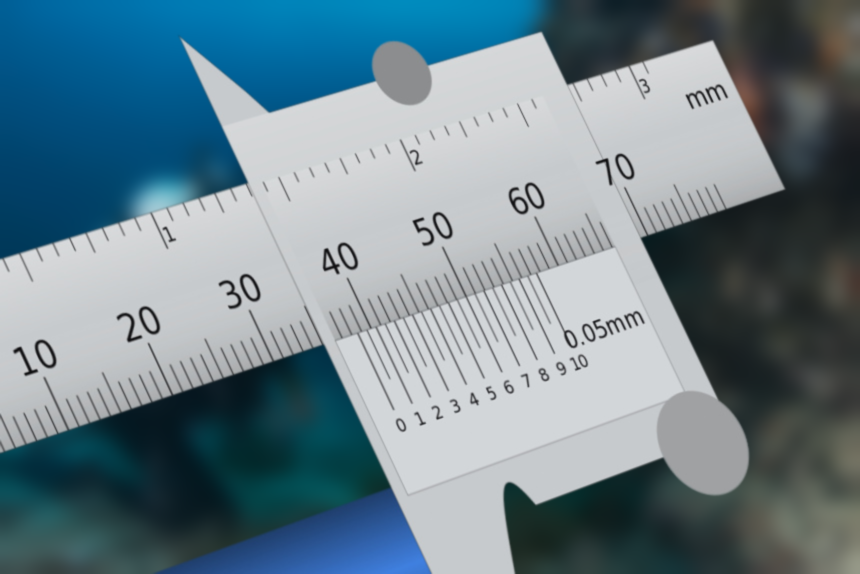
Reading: 38.6 mm
